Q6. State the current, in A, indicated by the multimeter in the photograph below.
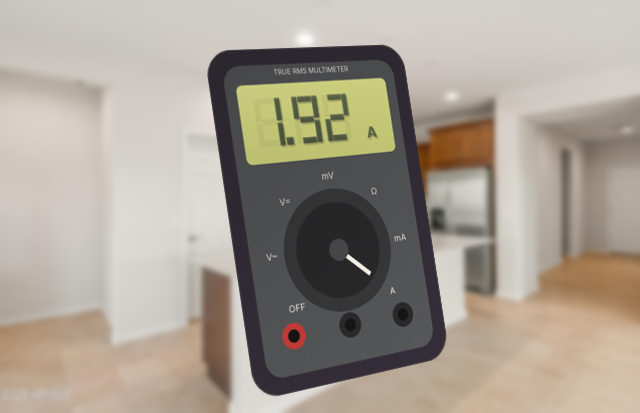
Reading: 1.92 A
